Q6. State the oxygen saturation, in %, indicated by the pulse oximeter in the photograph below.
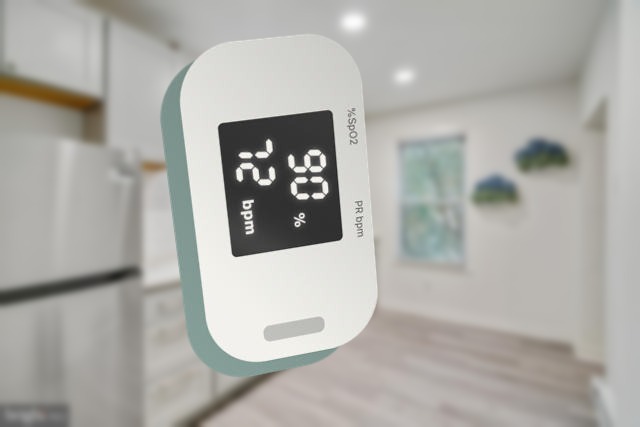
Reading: 90 %
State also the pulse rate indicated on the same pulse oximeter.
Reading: 72 bpm
